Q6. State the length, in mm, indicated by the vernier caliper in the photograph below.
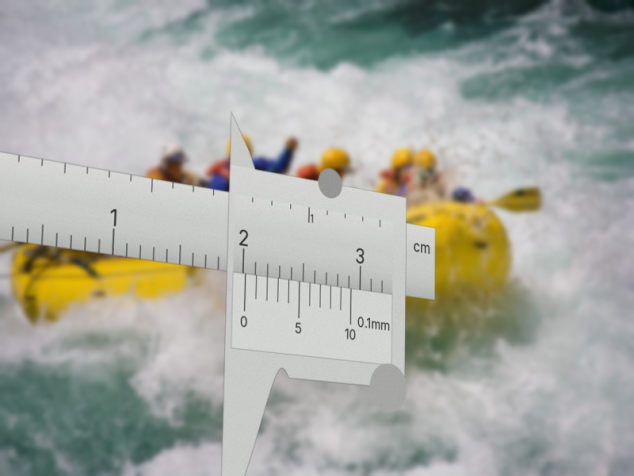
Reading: 20.2 mm
